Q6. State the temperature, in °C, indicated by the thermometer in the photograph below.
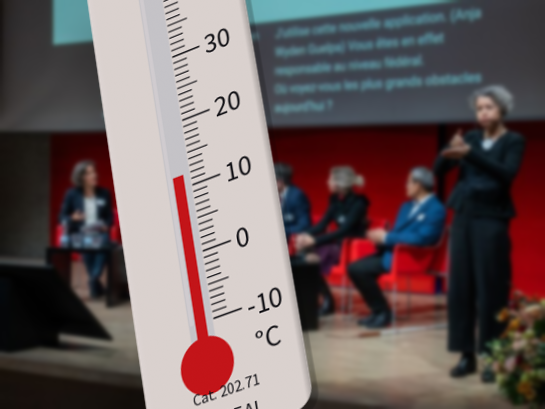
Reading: 12 °C
